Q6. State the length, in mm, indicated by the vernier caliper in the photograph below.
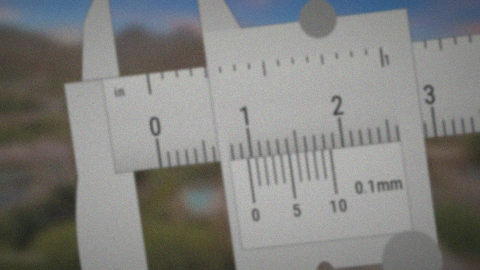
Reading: 9.6 mm
